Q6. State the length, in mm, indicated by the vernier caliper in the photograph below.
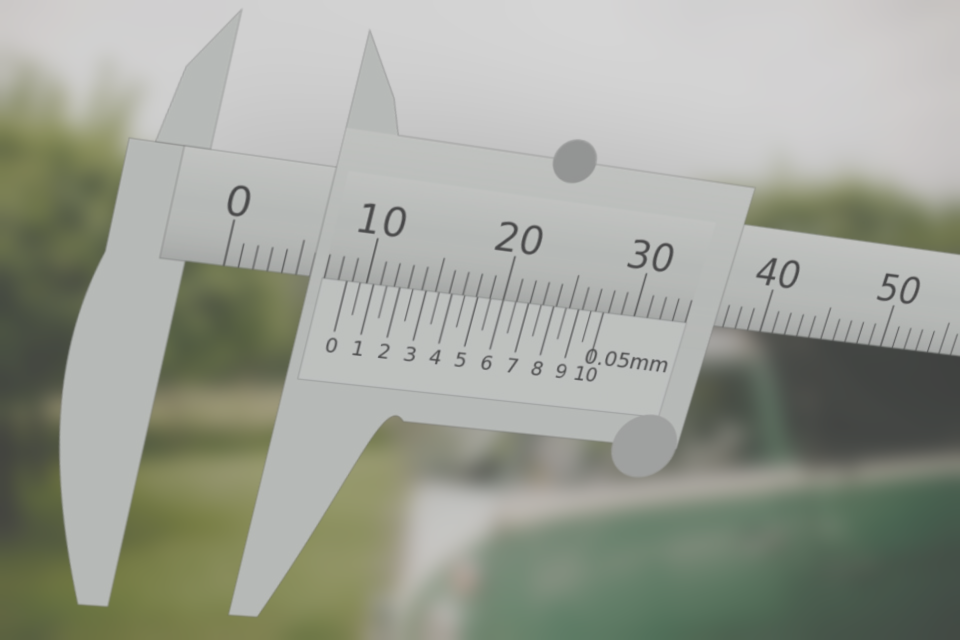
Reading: 8.6 mm
